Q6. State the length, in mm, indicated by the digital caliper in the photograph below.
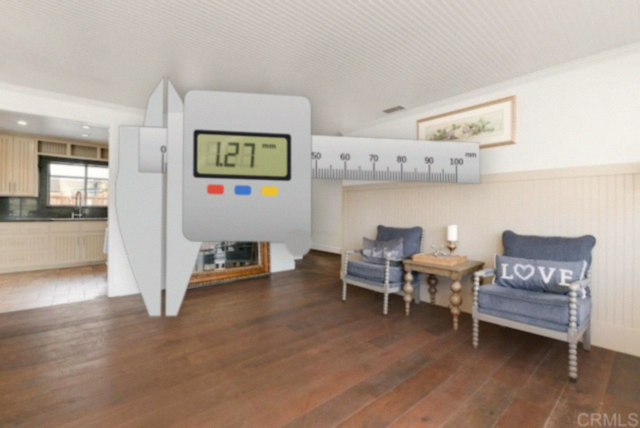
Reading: 1.27 mm
